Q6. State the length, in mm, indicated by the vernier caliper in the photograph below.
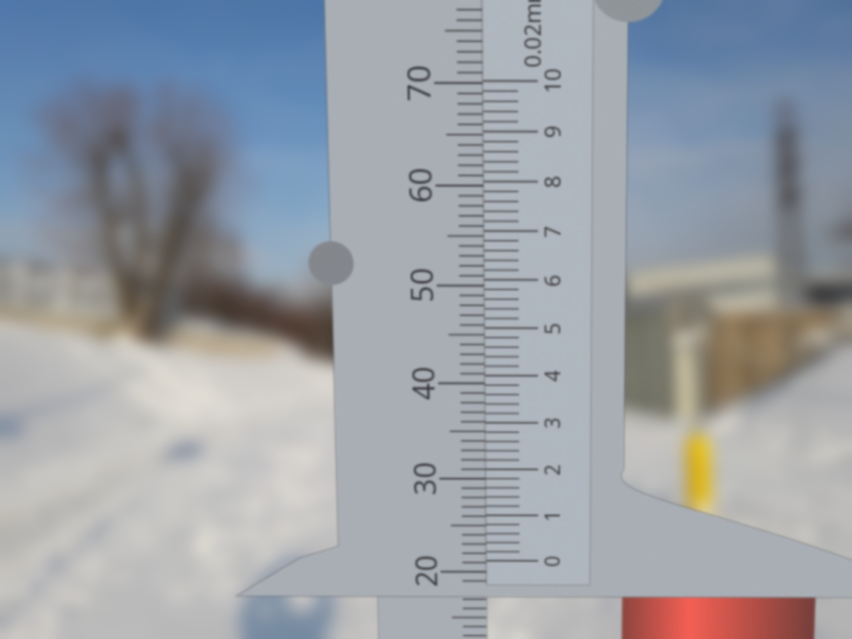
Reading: 21.2 mm
